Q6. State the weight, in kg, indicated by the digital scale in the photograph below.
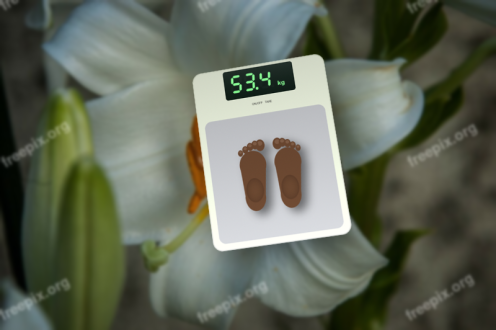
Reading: 53.4 kg
